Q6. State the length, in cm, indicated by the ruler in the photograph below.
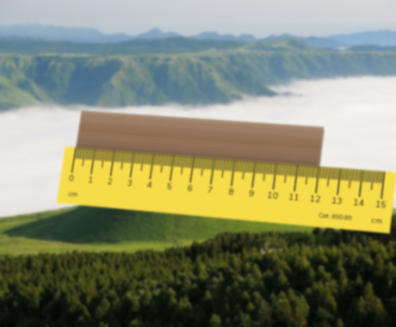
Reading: 12 cm
